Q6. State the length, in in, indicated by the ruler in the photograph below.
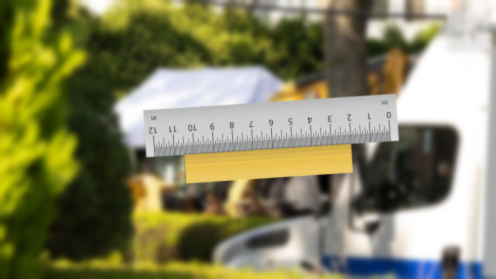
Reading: 8.5 in
